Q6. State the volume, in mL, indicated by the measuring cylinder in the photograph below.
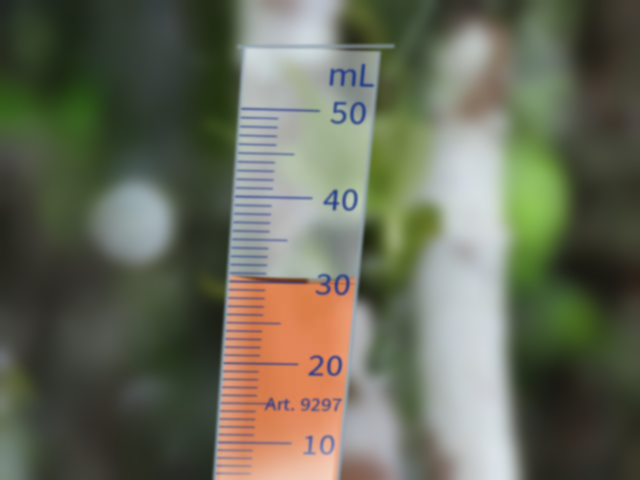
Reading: 30 mL
